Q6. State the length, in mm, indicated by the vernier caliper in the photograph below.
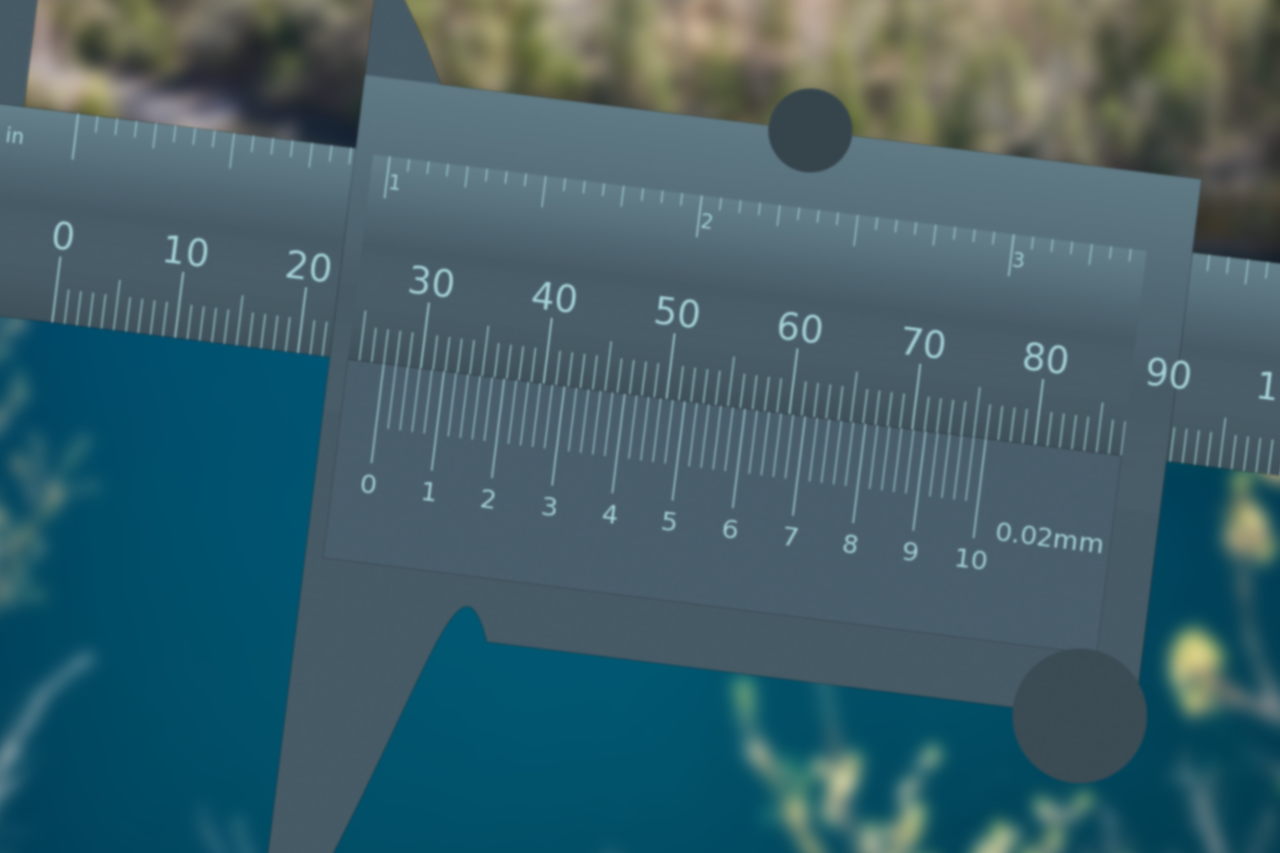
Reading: 27.0 mm
